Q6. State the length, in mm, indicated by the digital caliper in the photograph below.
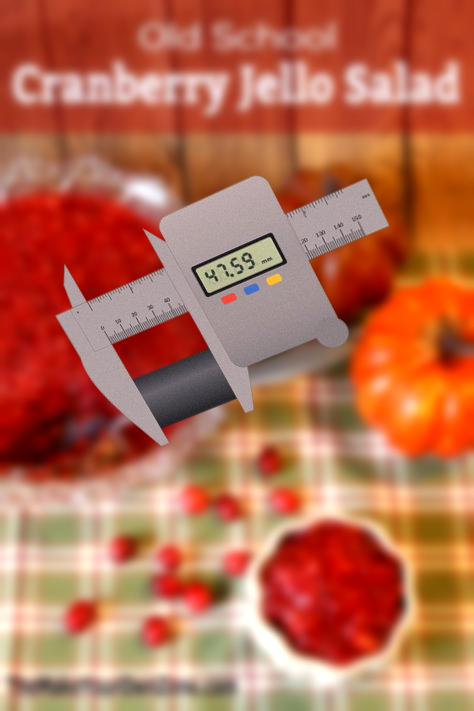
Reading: 47.59 mm
